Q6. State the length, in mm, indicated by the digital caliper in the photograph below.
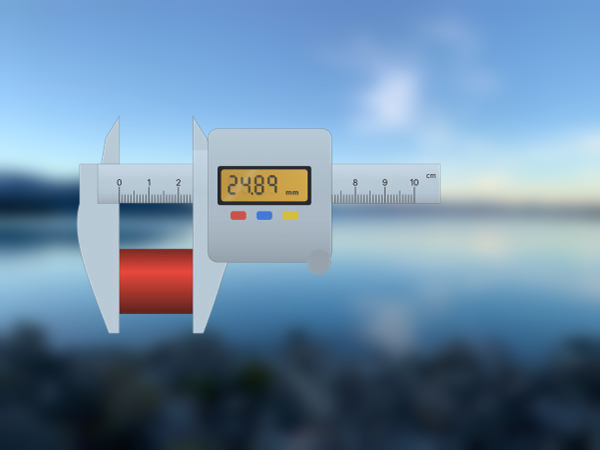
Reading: 24.89 mm
